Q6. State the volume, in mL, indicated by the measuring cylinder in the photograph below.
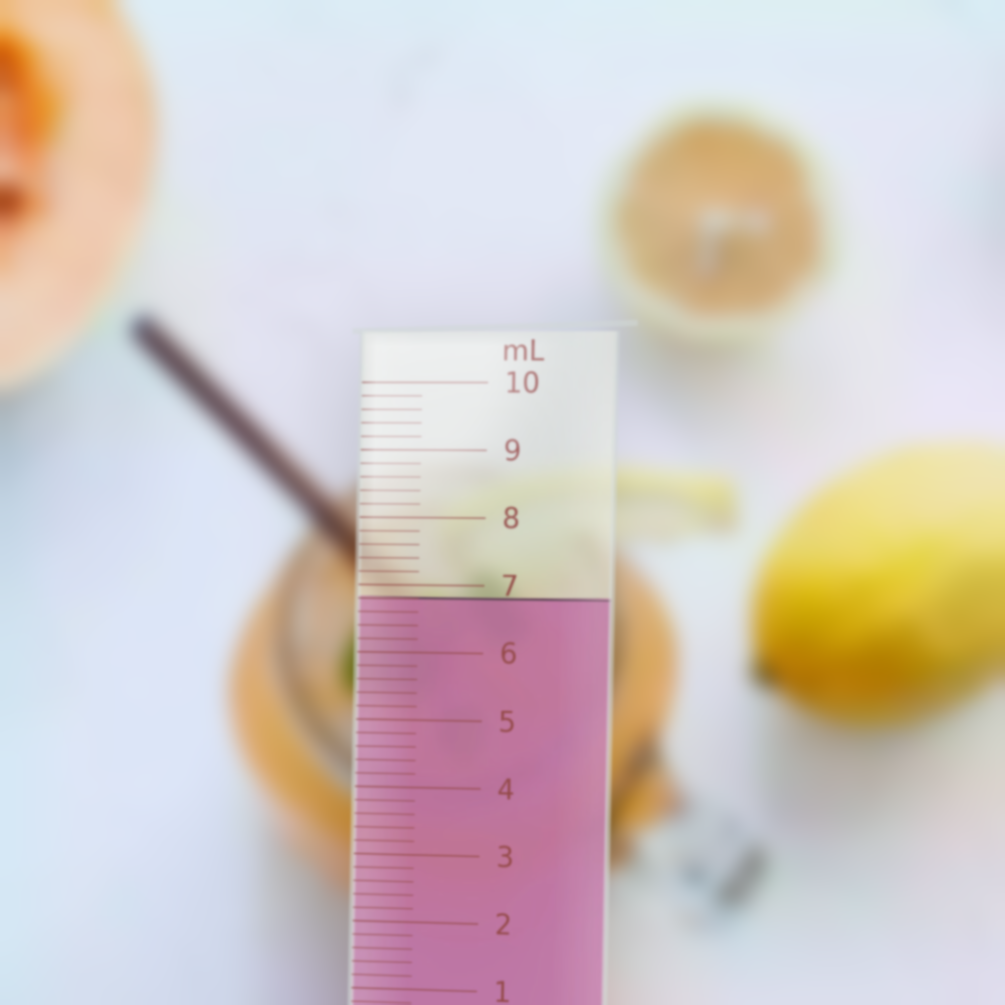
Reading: 6.8 mL
